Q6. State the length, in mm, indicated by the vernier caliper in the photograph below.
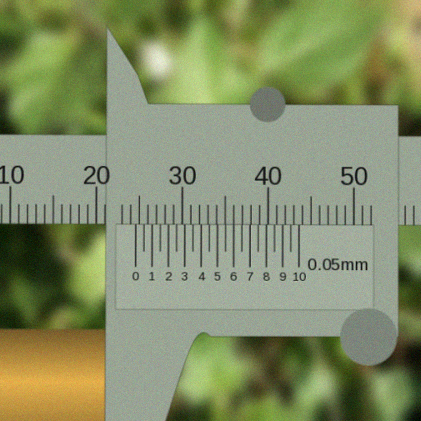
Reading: 24.6 mm
